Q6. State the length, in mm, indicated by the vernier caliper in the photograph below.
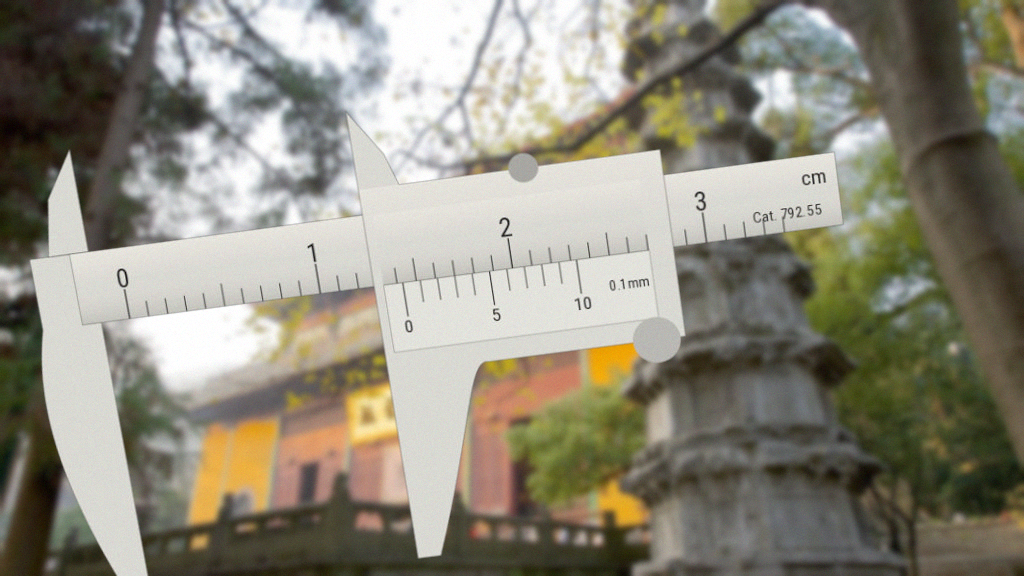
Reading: 14.3 mm
